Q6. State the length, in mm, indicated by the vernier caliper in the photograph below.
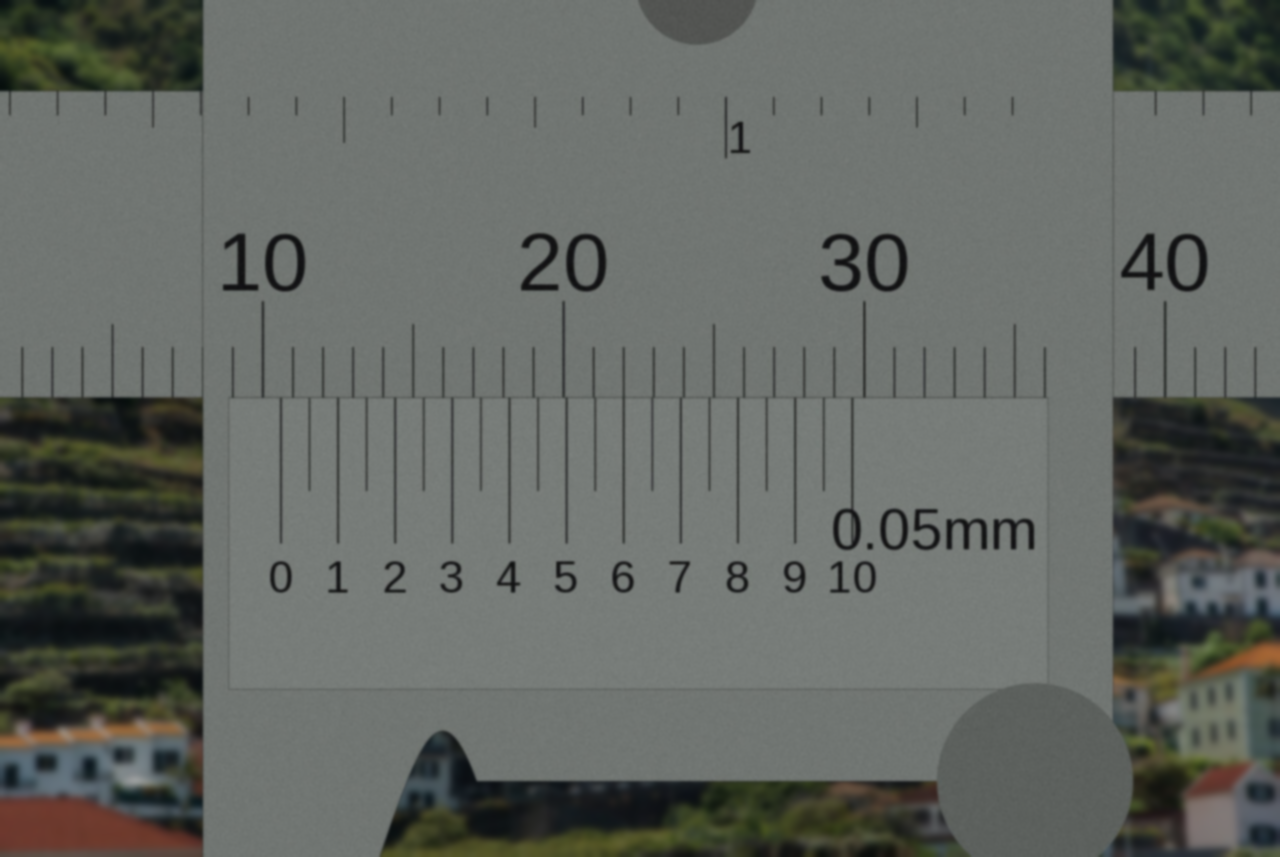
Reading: 10.6 mm
